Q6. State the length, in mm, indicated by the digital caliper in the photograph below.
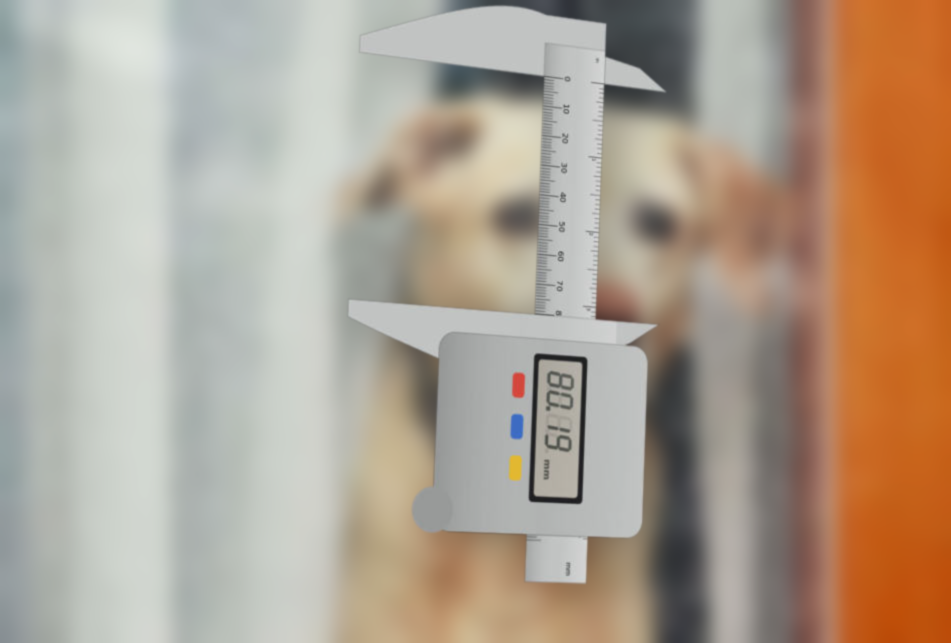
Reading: 80.19 mm
